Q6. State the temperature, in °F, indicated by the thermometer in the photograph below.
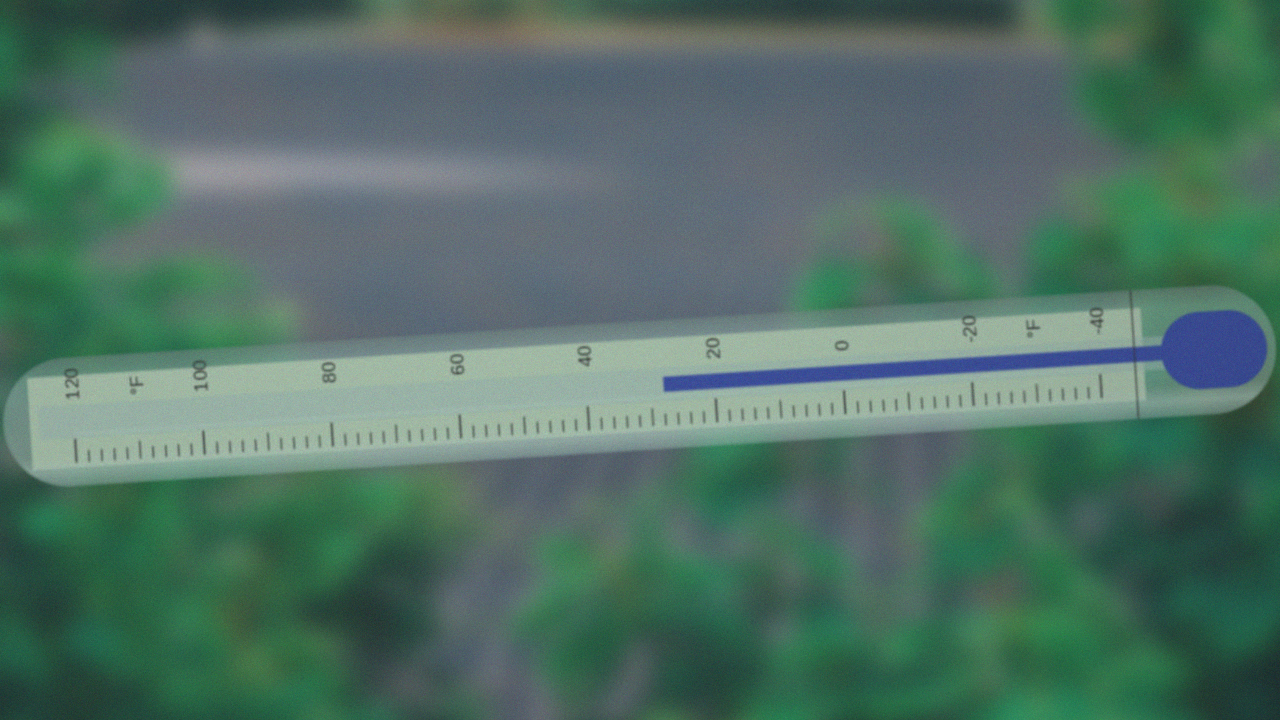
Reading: 28 °F
